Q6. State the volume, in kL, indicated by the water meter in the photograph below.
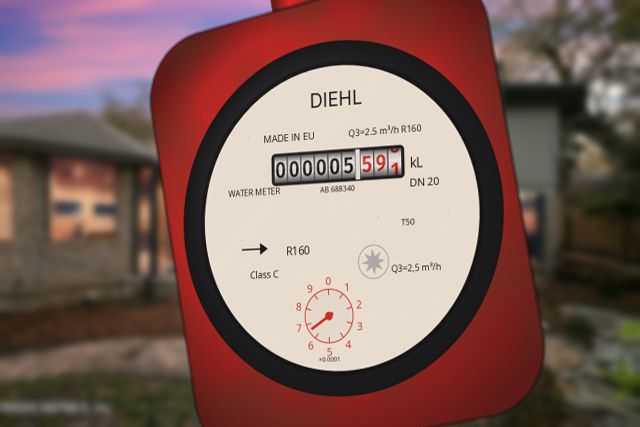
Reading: 5.5906 kL
